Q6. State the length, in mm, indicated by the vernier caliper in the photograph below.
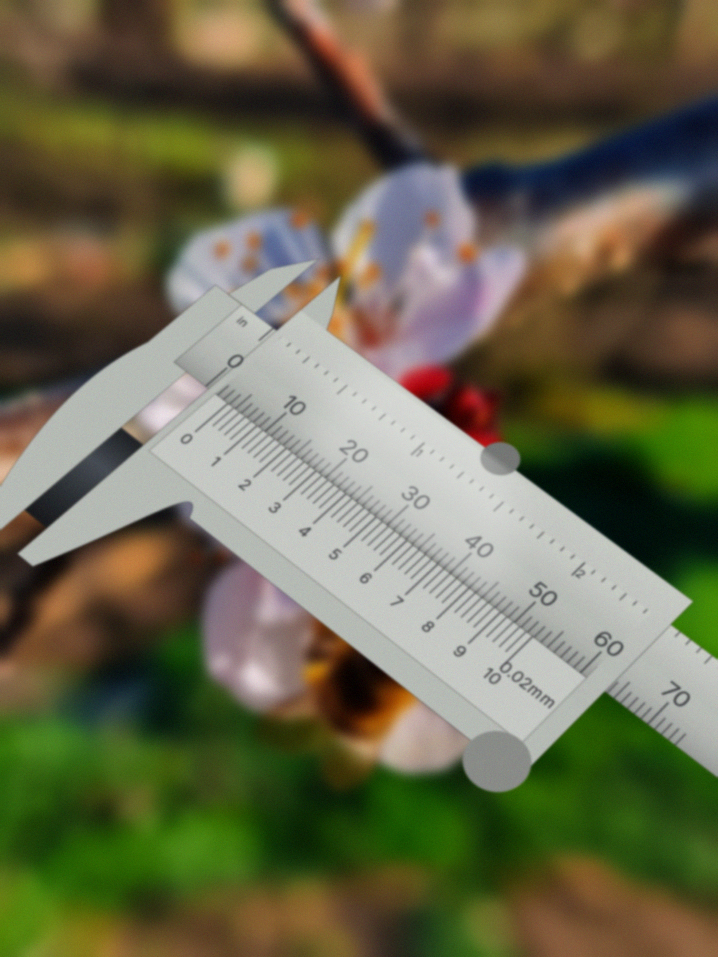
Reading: 3.8 mm
